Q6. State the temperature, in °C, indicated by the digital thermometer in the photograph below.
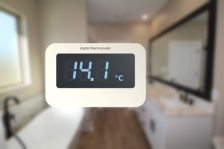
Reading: 14.1 °C
